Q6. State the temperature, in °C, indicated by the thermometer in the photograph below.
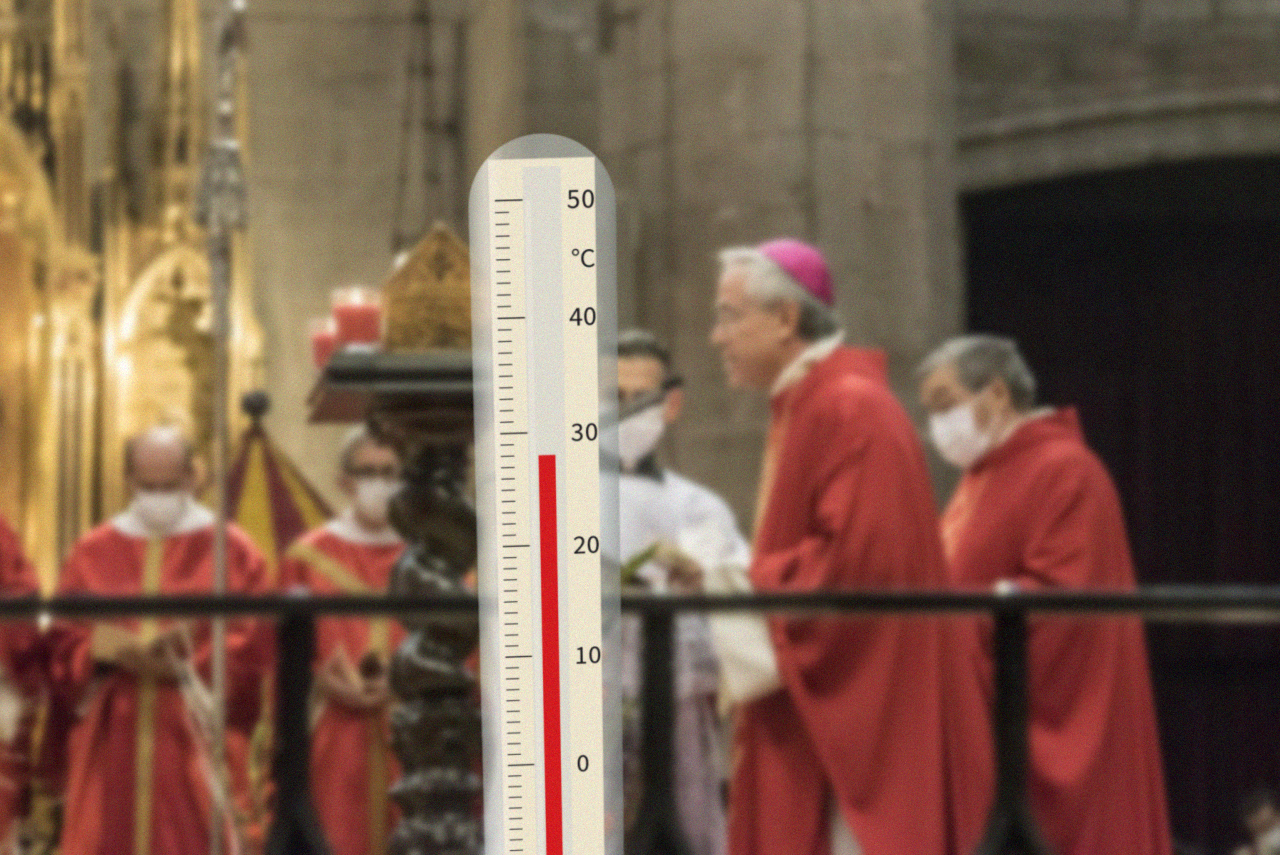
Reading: 28 °C
